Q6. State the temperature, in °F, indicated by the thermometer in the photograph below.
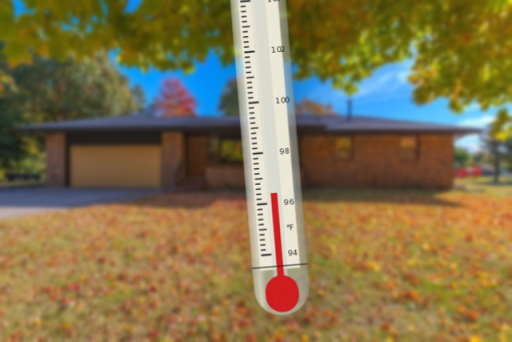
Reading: 96.4 °F
